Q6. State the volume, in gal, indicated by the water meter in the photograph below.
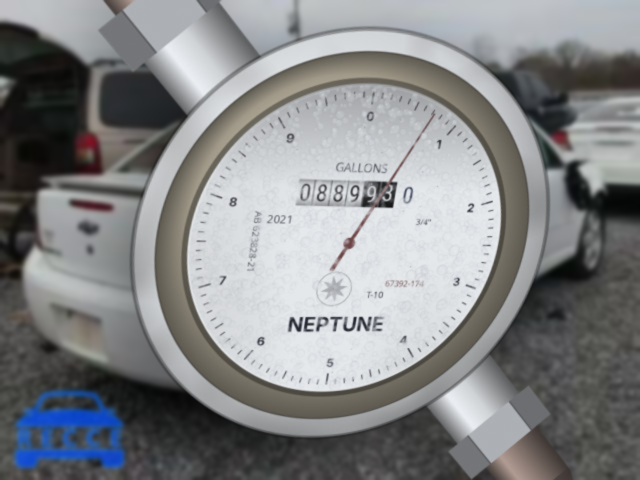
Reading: 889930.7 gal
